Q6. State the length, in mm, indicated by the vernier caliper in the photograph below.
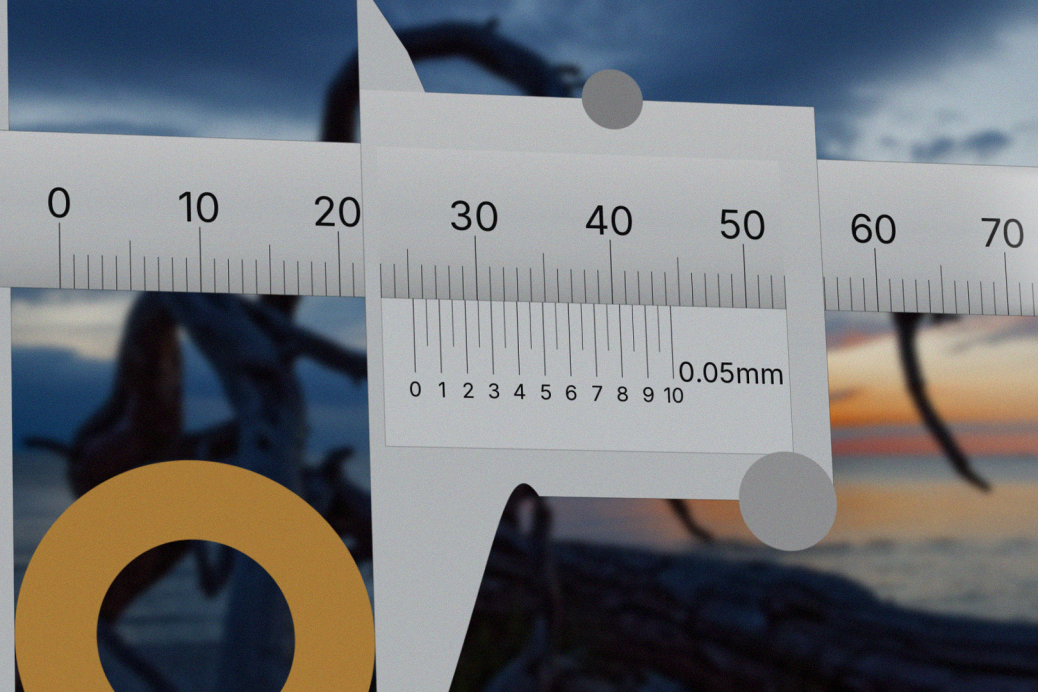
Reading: 25.3 mm
